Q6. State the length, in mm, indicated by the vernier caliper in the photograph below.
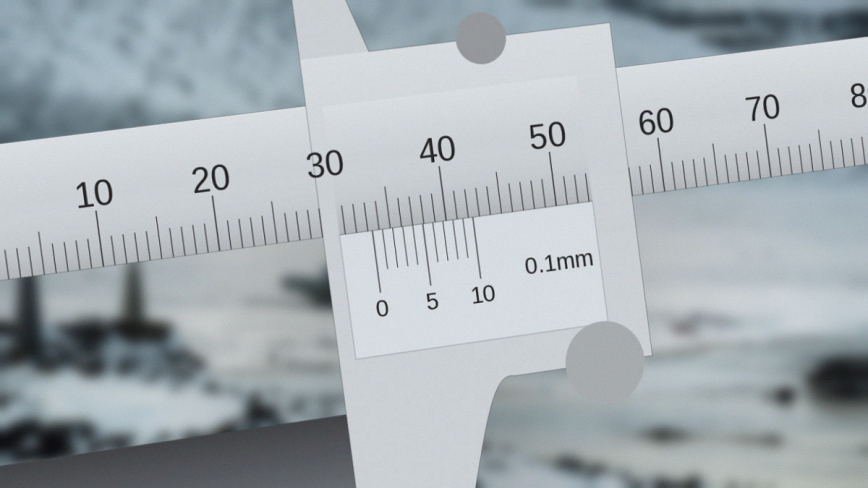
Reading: 33.4 mm
